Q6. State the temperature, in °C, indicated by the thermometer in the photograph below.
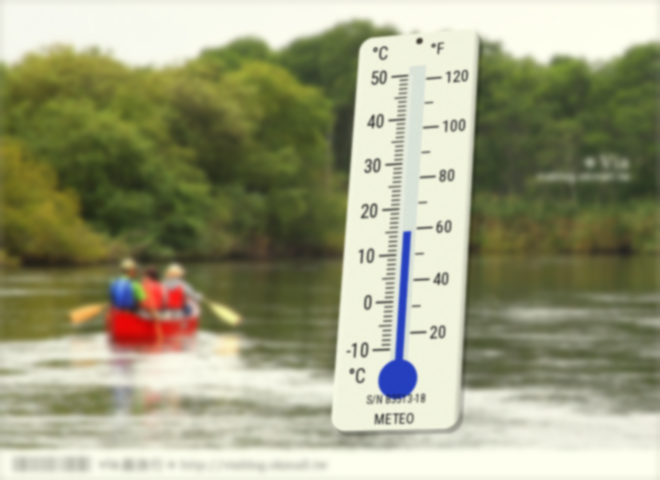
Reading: 15 °C
